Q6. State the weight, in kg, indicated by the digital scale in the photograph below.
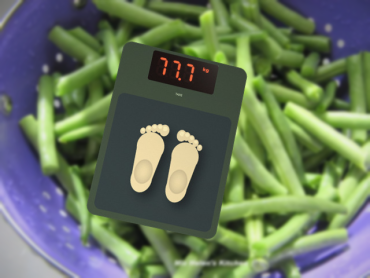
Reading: 77.7 kg
